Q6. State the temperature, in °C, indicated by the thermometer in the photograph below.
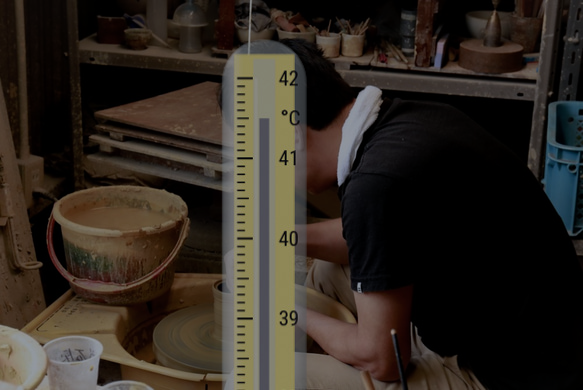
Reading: 41.5 °C
